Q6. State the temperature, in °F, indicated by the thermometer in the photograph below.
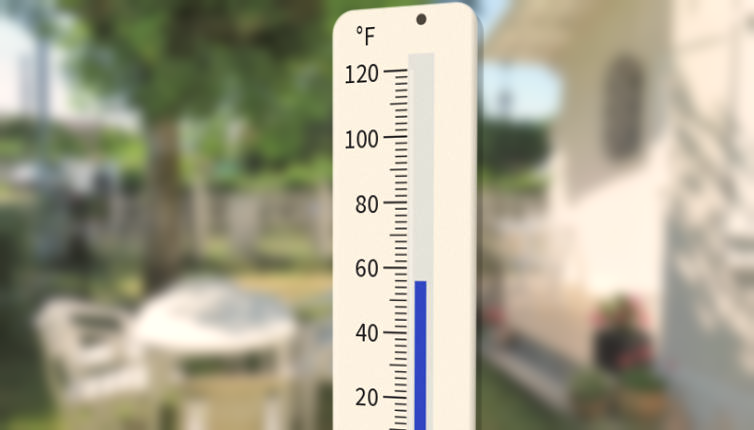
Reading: 56 °F
